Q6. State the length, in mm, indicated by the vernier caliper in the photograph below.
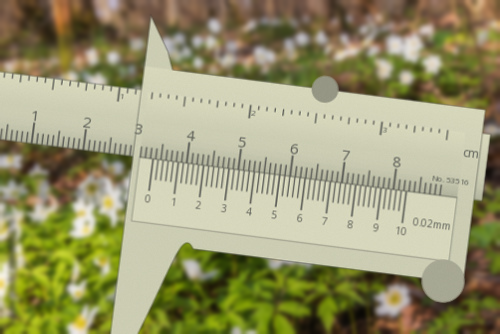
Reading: 33.5 mm
